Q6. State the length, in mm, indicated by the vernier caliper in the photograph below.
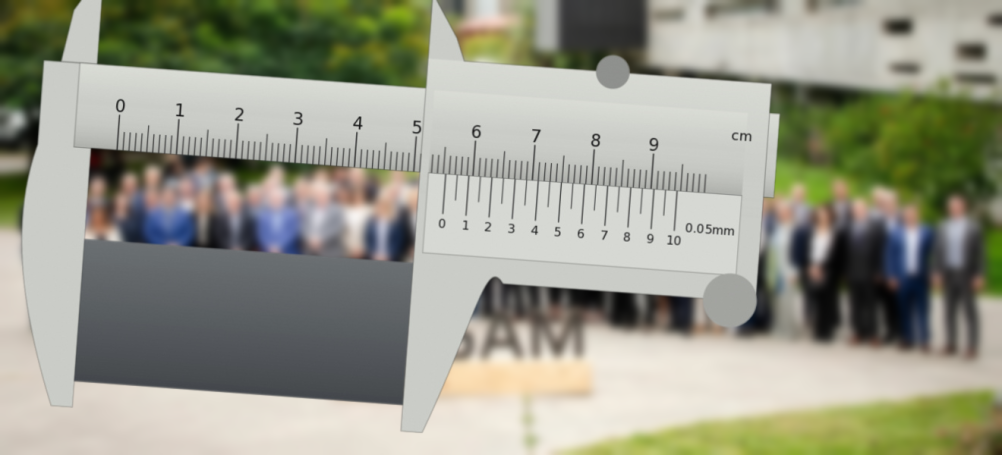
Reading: 55.4 mm
